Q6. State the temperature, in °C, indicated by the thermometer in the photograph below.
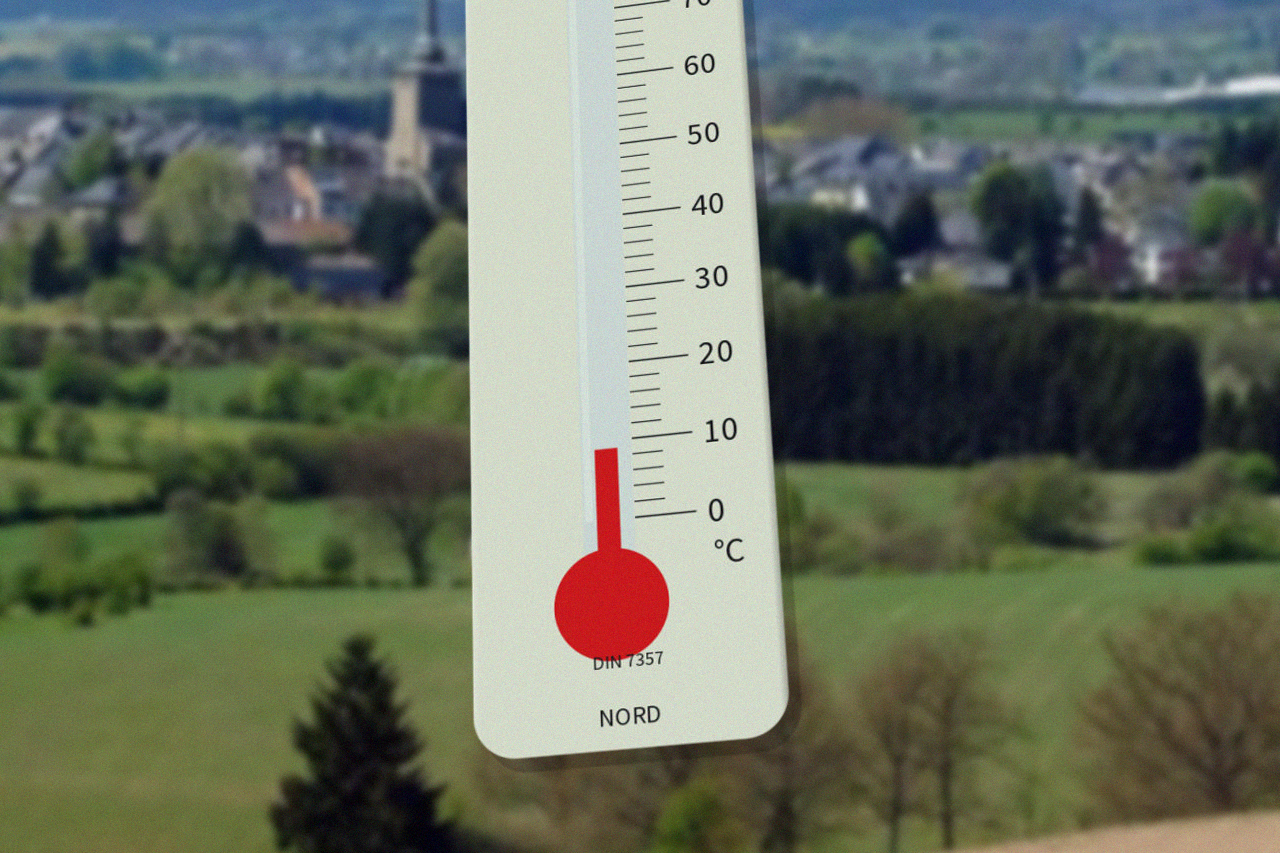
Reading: 9 °C
